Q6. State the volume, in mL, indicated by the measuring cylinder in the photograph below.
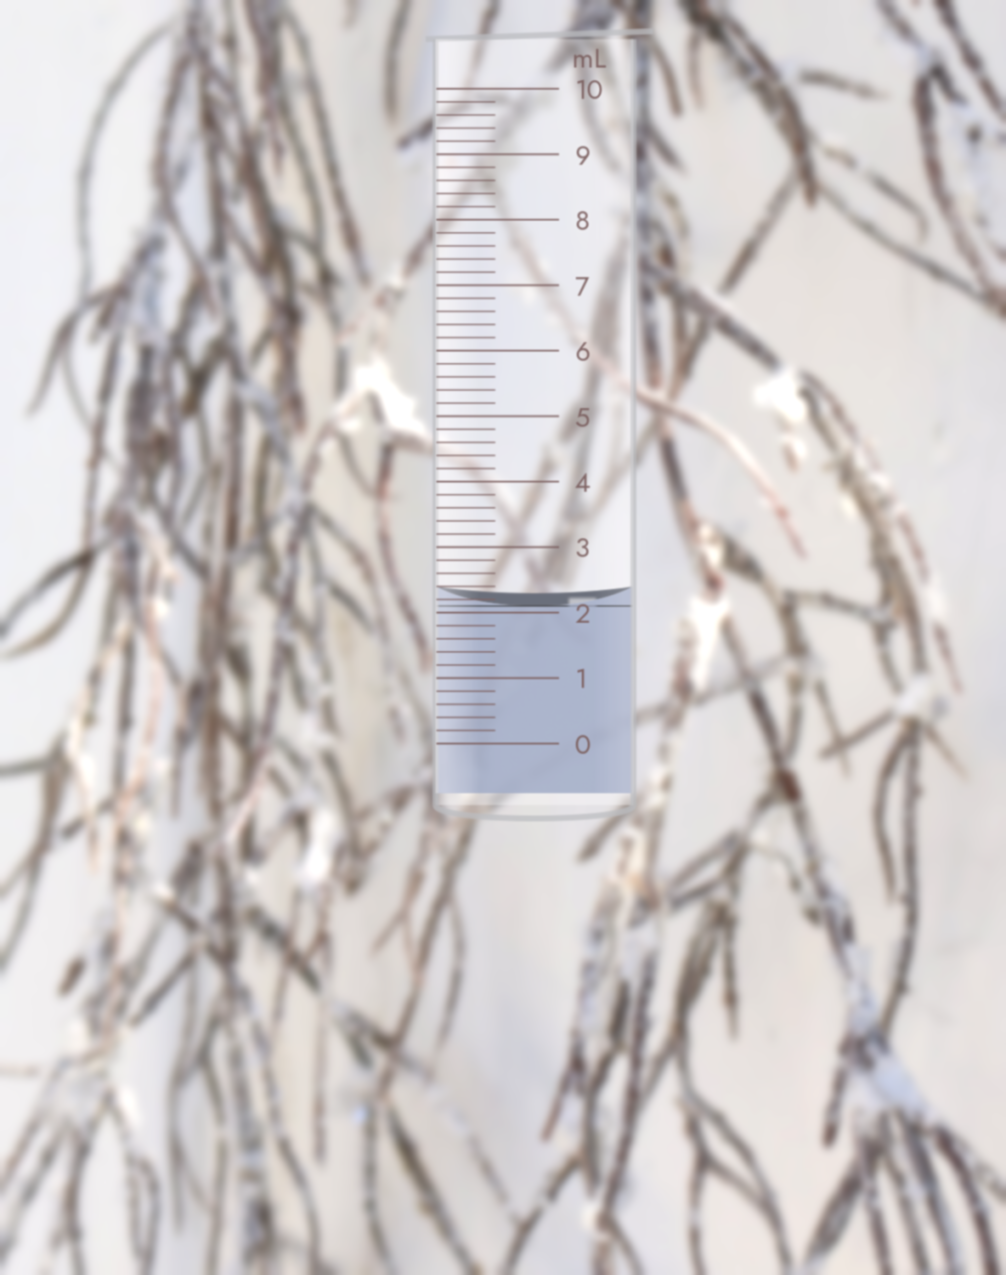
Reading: 2.1 mL
